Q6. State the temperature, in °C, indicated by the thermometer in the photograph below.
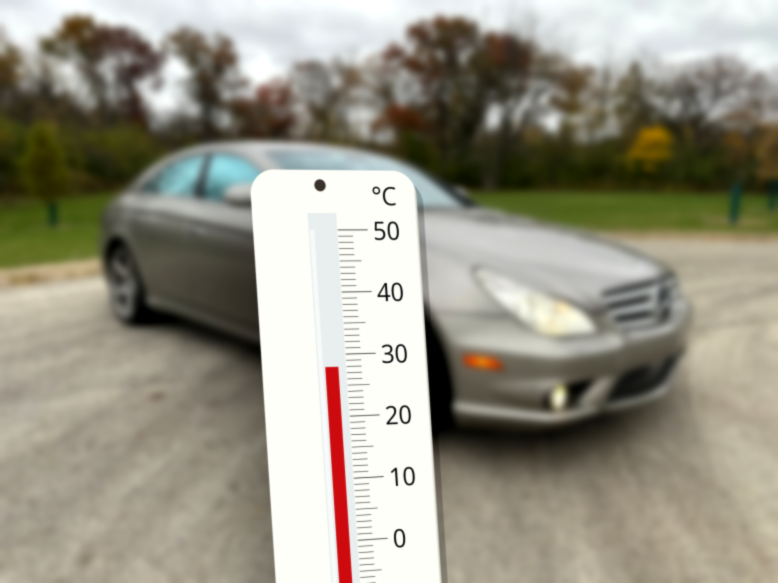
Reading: 28 °C
